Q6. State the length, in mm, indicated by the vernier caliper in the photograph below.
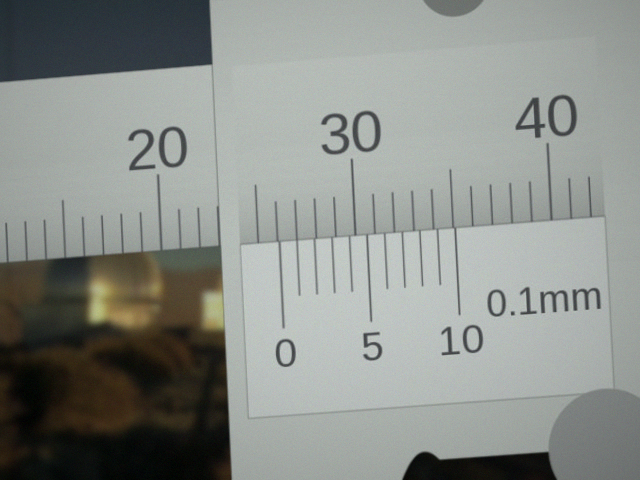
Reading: 26.1 mm
